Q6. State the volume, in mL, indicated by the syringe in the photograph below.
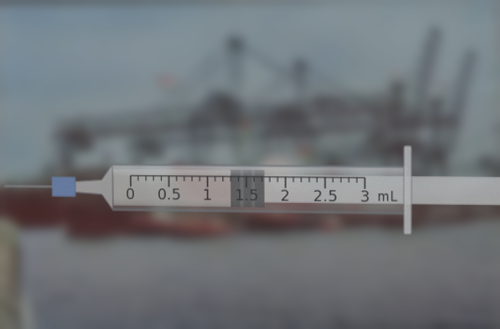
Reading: 1.3 mL
